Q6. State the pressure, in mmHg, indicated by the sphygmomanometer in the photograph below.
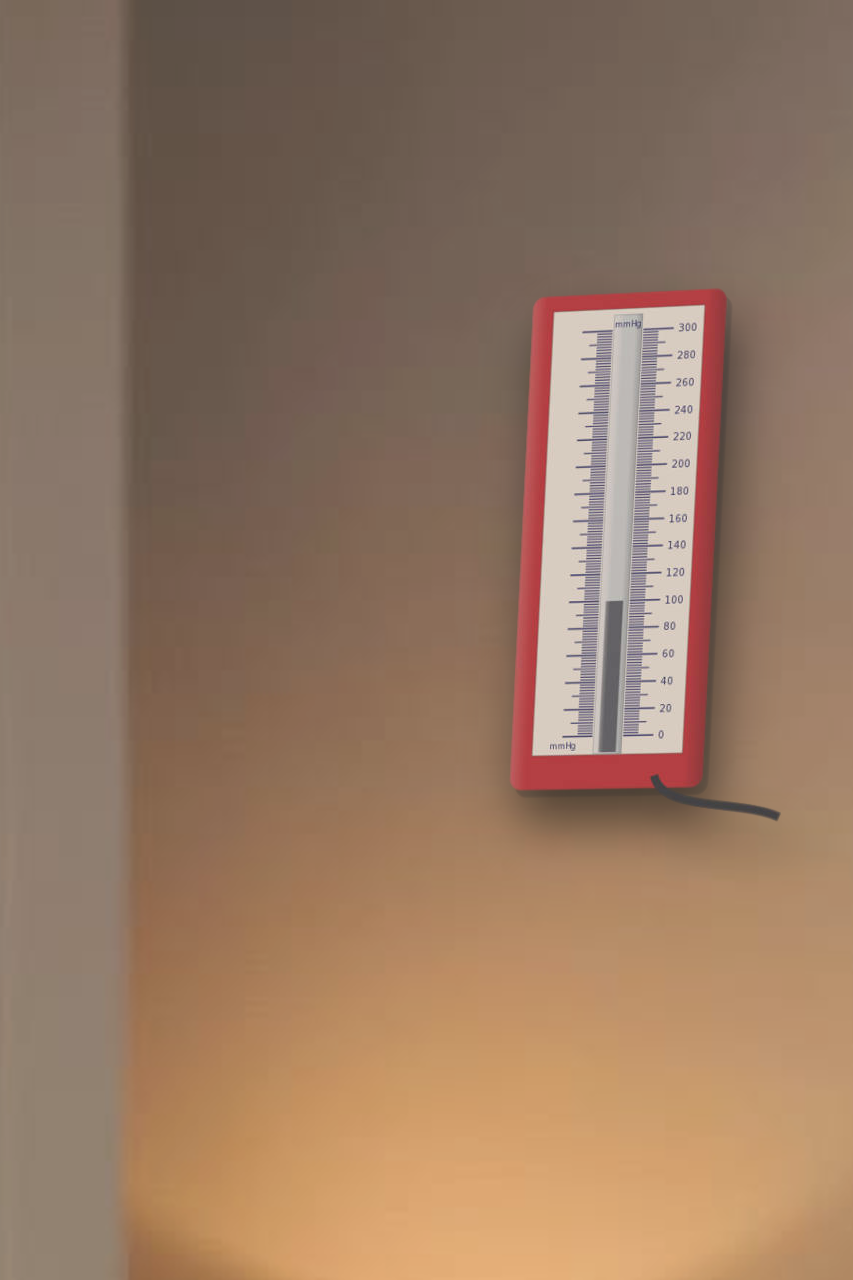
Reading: 100 mmHg
